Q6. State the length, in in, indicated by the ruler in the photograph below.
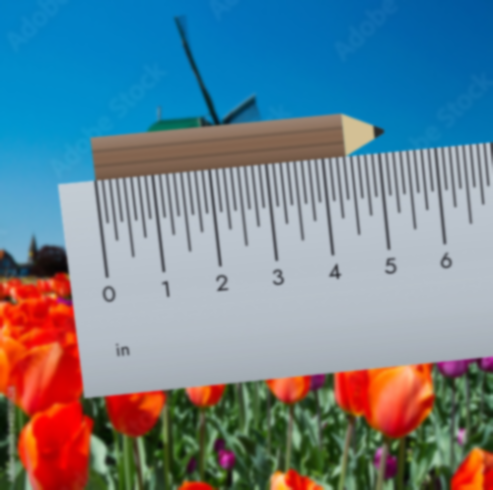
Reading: 5.125 in
